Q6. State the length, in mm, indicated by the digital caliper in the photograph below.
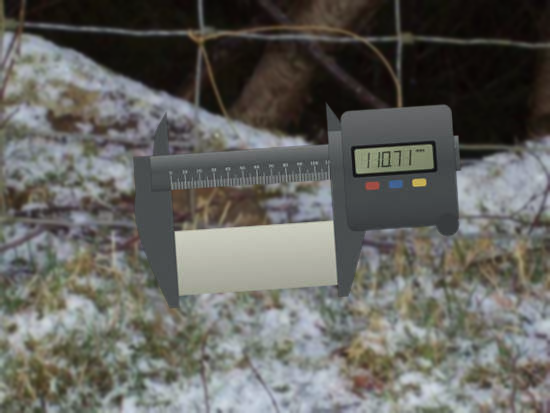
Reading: 110.71 mm
